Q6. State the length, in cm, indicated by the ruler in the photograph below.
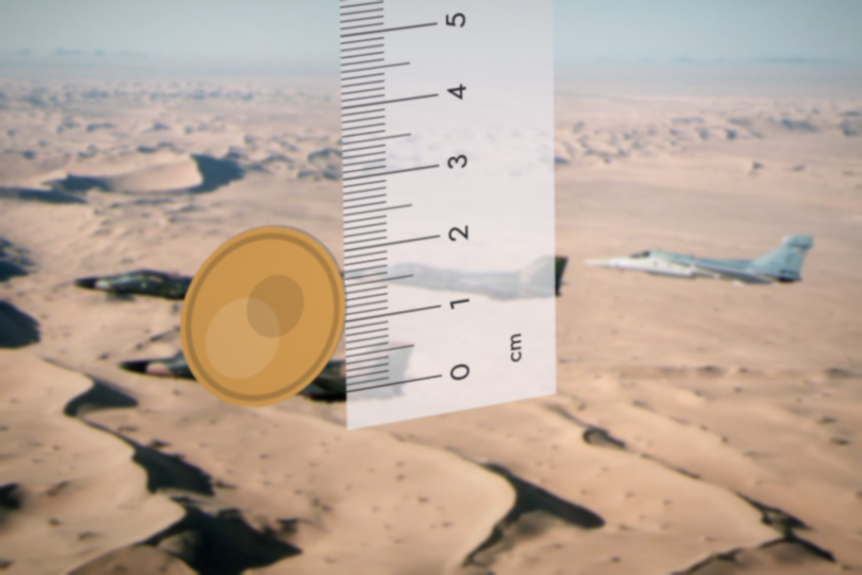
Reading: 2.5 cm
